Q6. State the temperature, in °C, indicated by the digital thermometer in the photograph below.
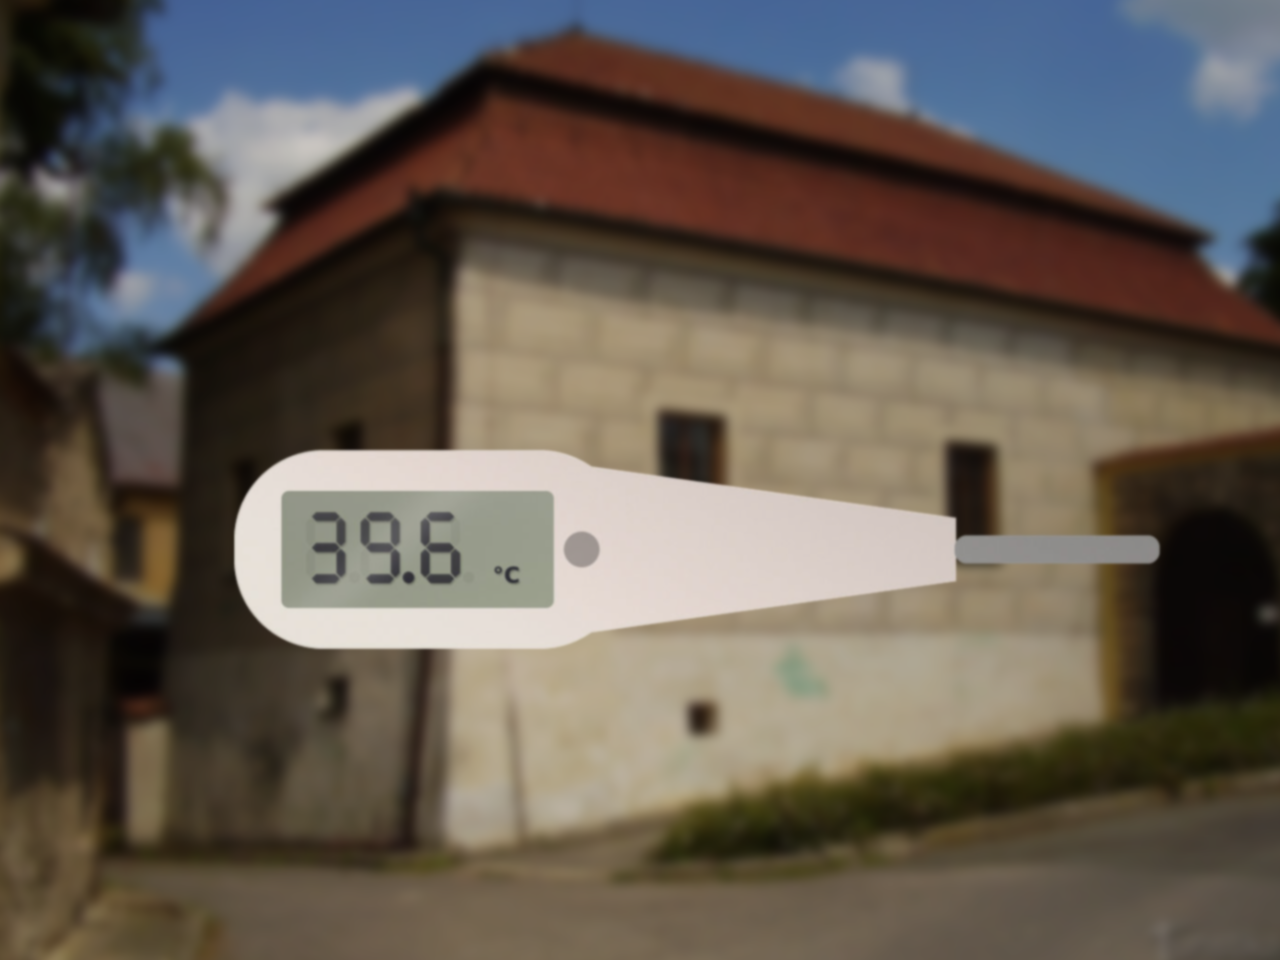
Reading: 39.6 °C
